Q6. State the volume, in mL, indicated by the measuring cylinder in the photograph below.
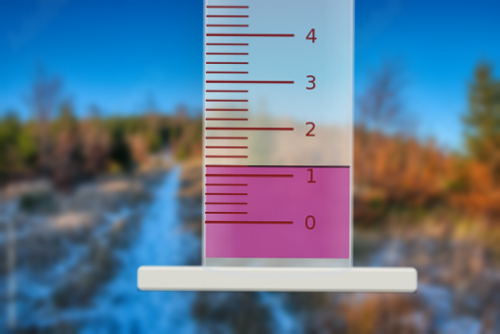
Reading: 1.2 mL
